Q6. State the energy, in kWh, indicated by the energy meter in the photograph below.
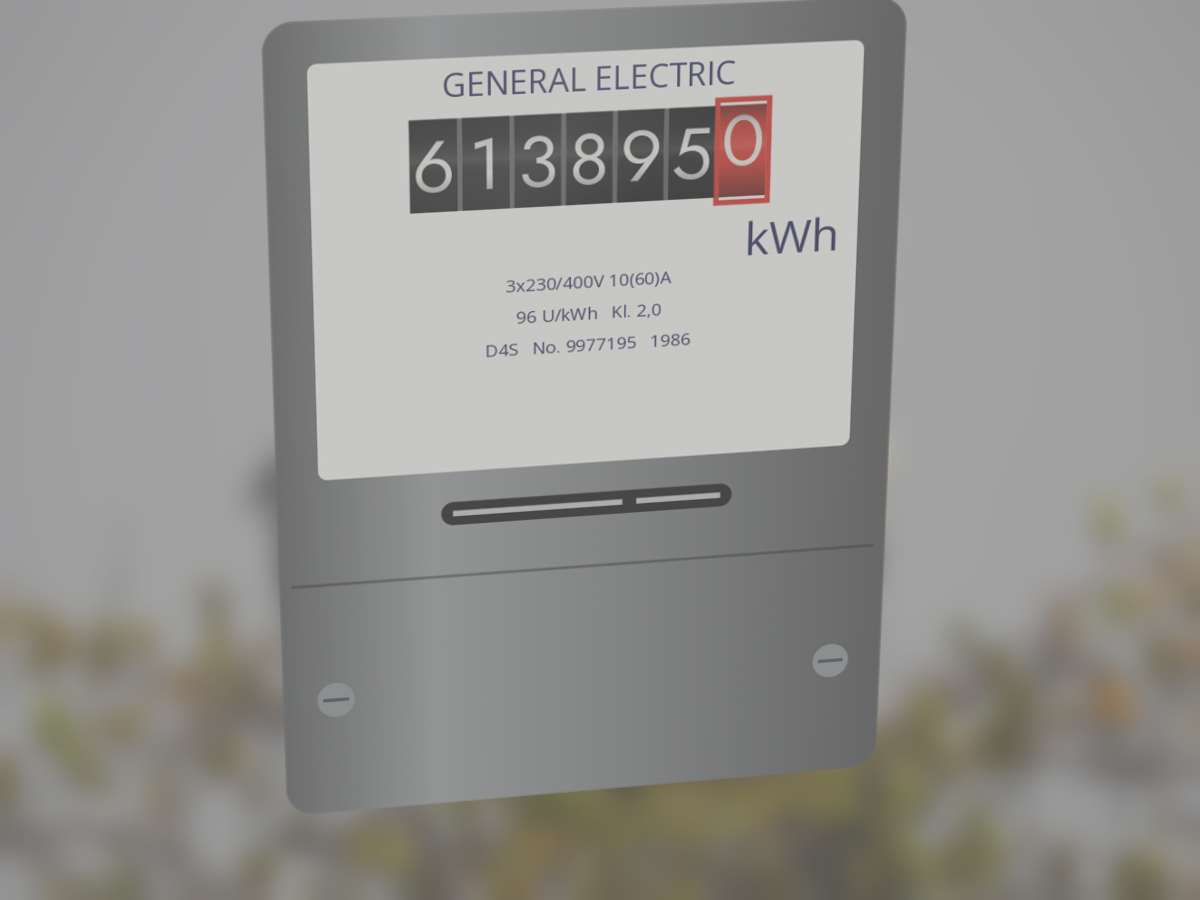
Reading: 613895.0 kWh
